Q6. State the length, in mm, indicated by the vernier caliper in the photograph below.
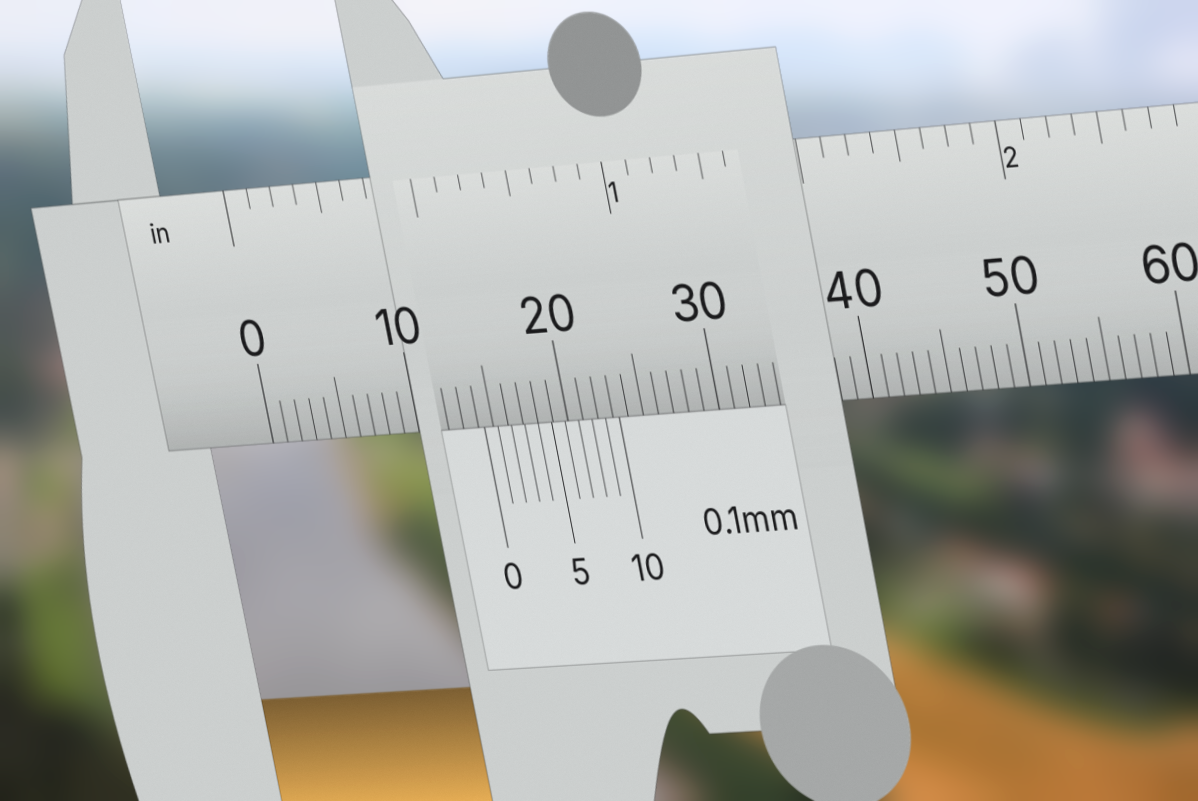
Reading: 14.4 mm
